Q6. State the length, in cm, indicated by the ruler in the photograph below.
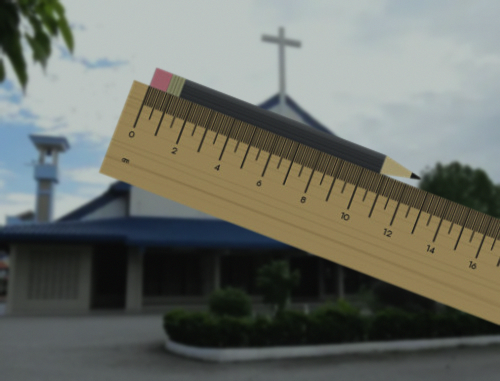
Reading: 12.5 cm
